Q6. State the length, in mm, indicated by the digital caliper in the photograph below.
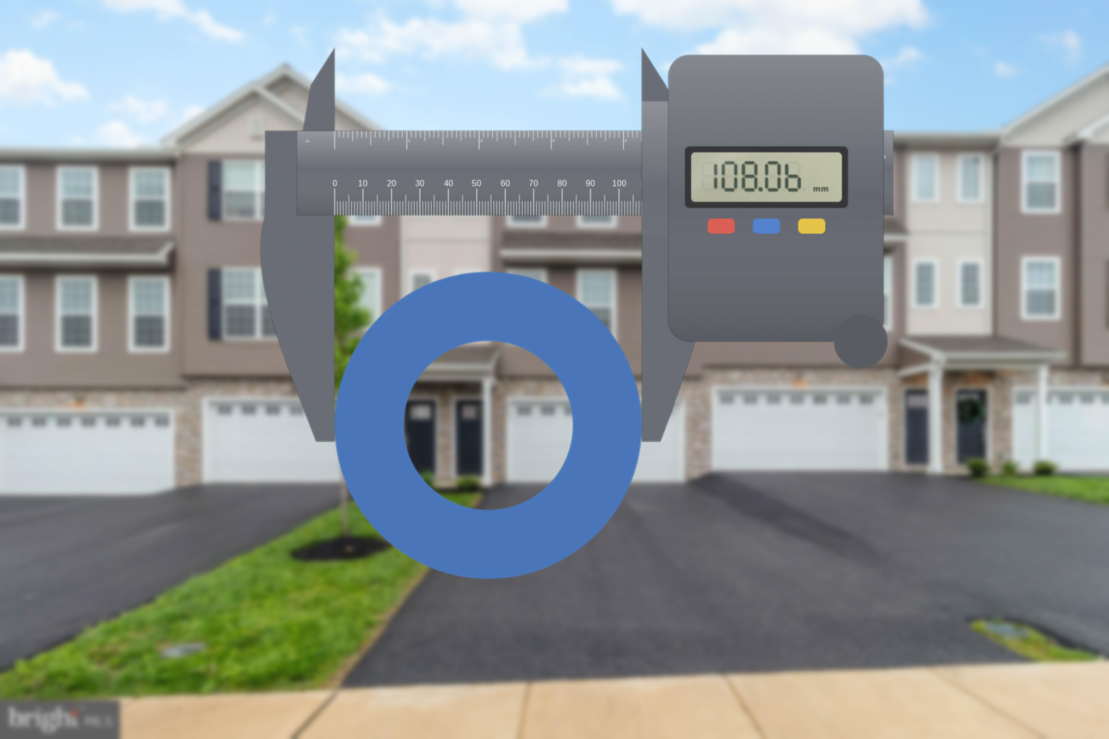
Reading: 108.06 mm
